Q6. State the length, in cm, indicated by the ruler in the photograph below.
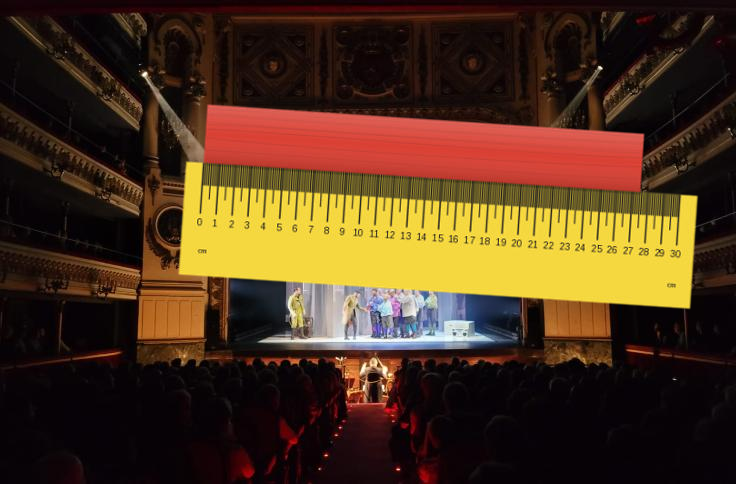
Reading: 27.5 cm
